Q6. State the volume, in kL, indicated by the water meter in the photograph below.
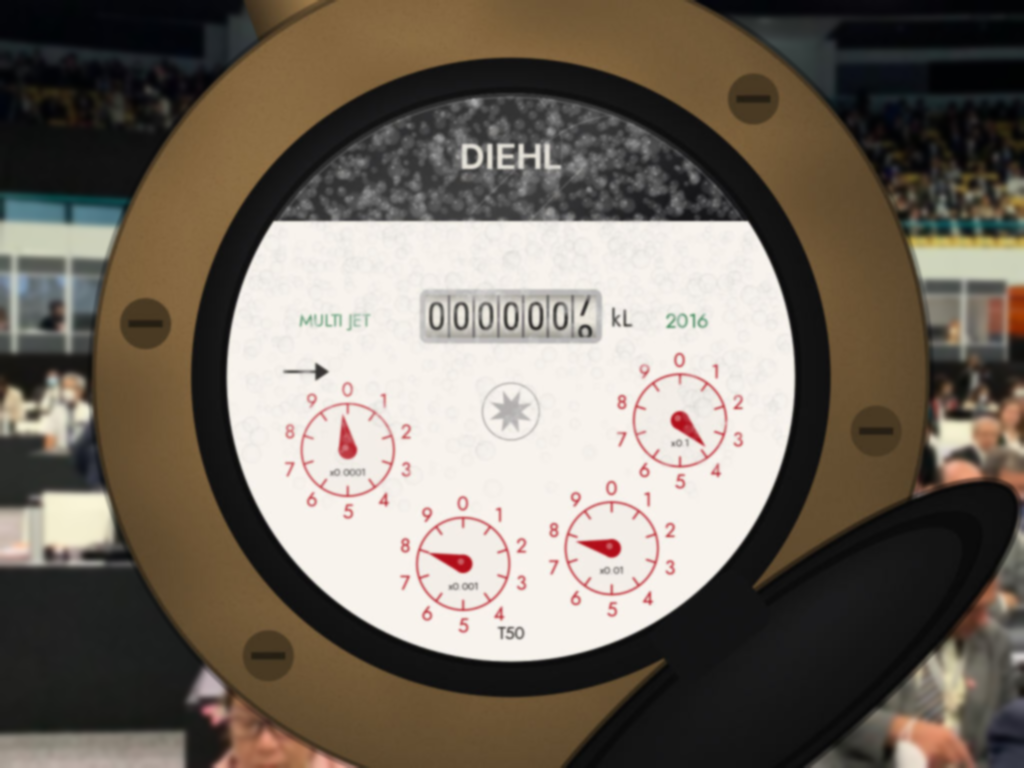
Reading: 7.3779 kL
